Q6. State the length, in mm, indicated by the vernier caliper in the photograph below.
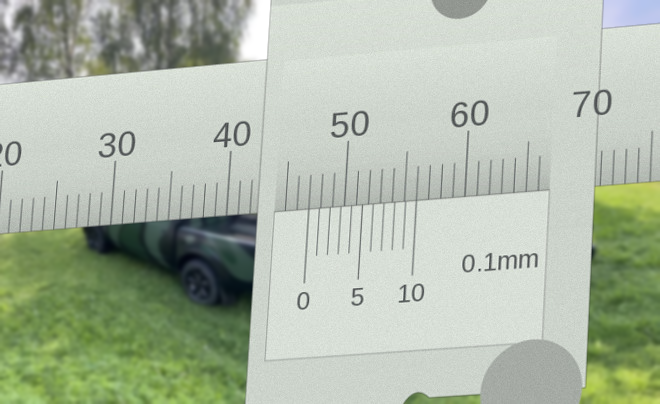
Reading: 47.0 mm
